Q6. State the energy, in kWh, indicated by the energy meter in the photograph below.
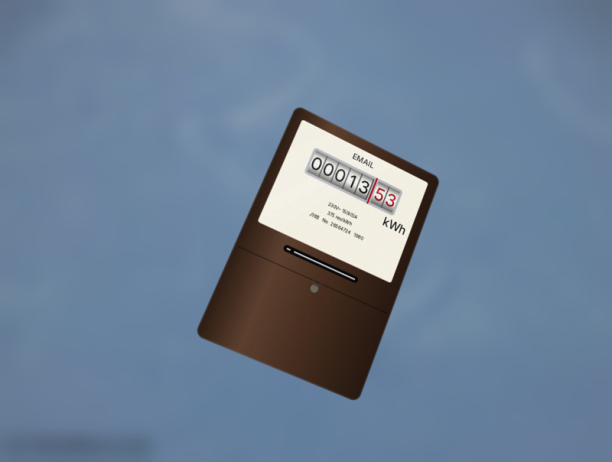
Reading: 13.53 kWh
